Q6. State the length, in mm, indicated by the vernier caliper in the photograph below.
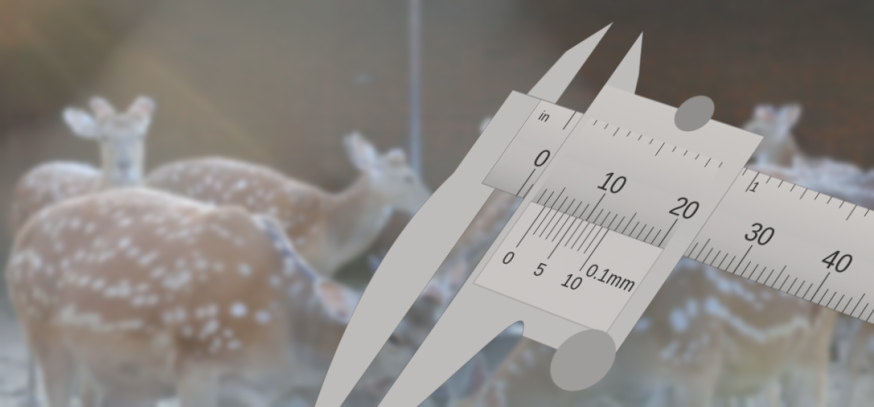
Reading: 4.2 mm
